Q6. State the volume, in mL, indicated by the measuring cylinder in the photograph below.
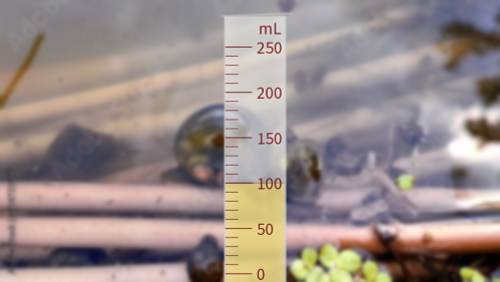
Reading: 100 mL
